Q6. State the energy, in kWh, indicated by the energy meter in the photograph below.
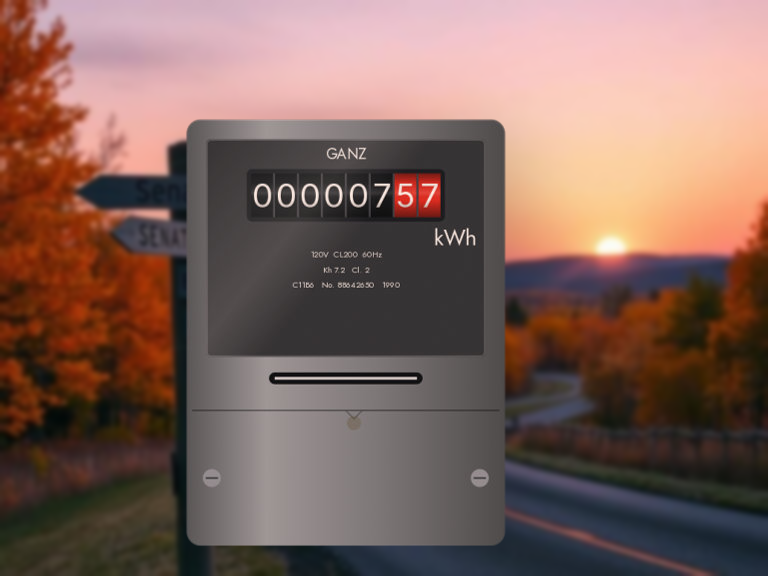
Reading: 7.57 kWh
